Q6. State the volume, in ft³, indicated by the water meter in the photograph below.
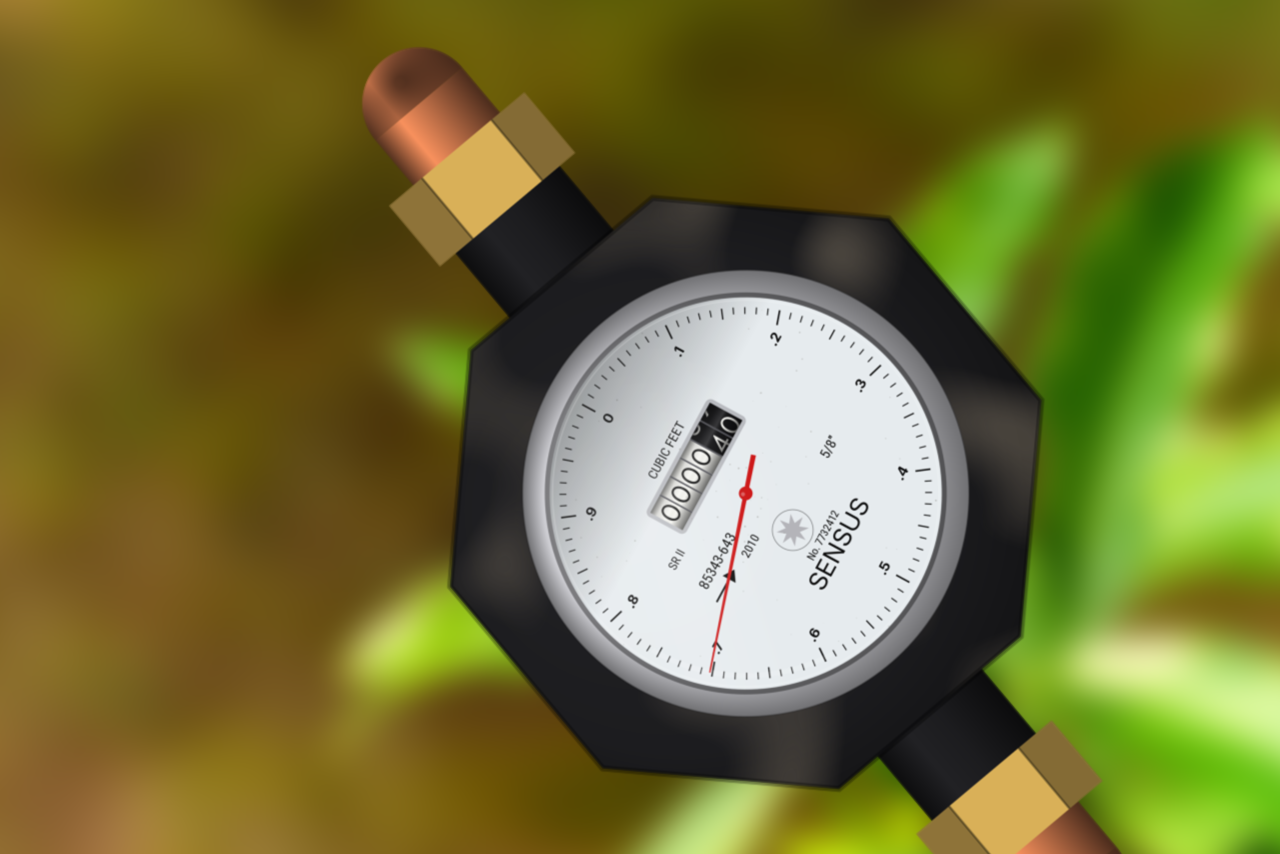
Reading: 39.70 ft³
